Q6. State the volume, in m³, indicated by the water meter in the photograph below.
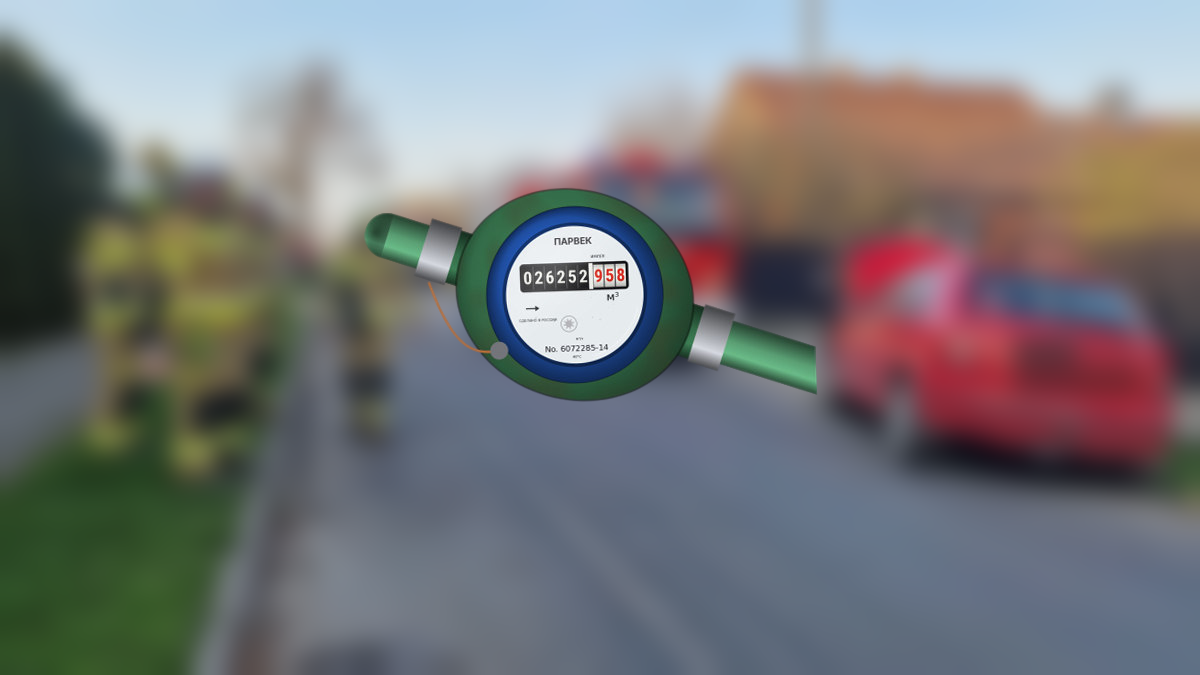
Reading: 26252.958 m³
